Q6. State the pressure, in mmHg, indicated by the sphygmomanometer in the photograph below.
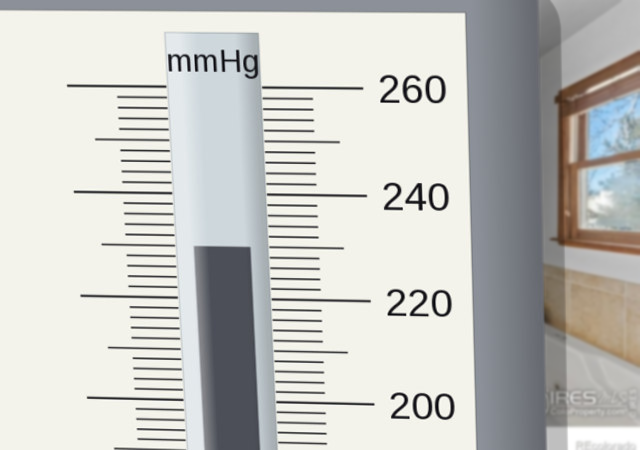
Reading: 230 mmHg
